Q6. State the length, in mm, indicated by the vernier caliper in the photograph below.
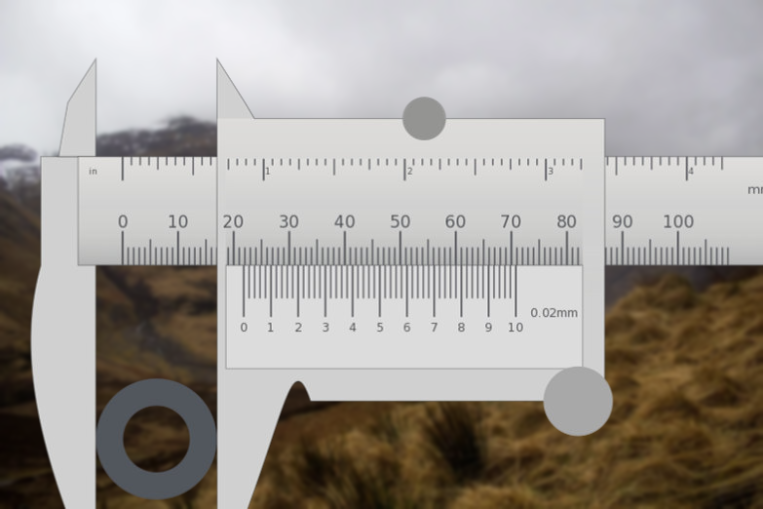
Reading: 21.8 mm
